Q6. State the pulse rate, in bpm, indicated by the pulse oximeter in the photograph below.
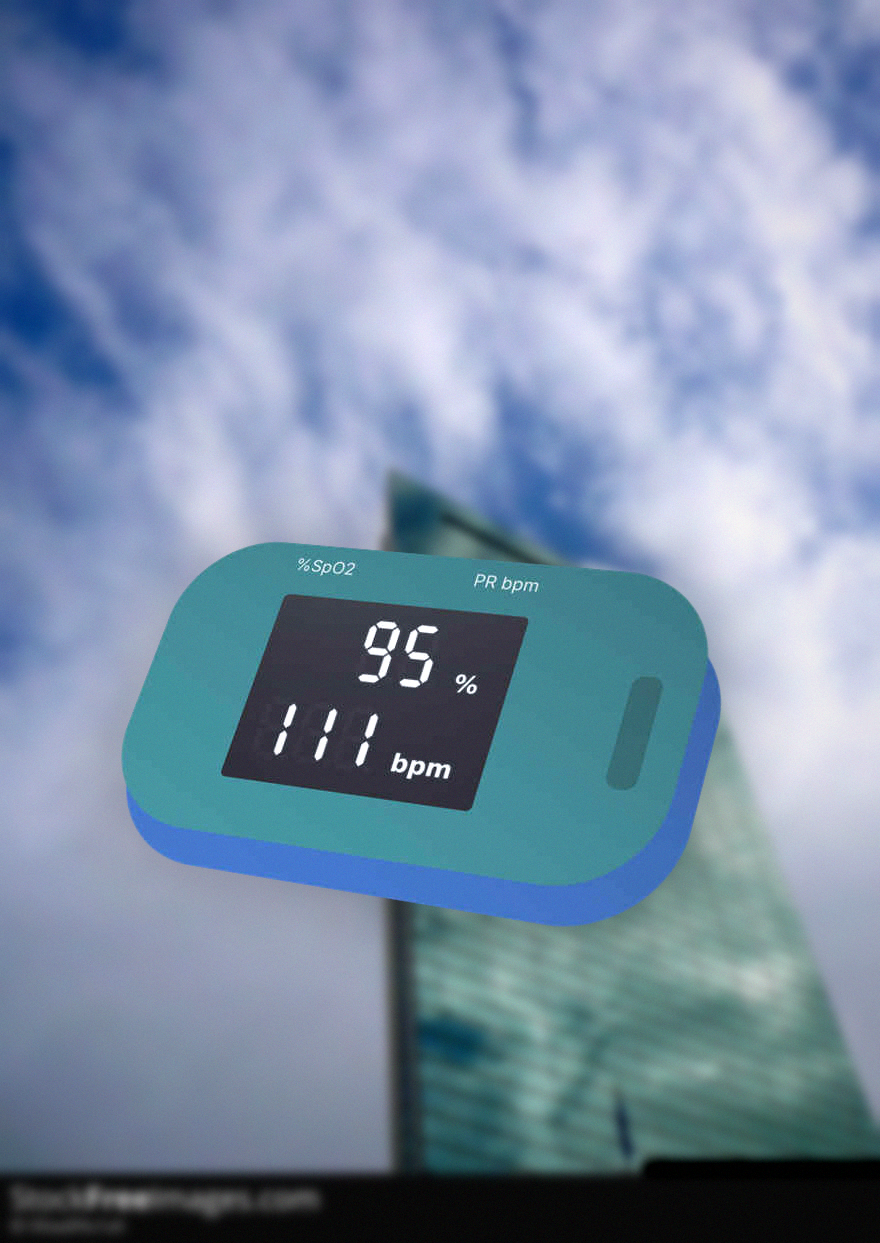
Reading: 111 bpm
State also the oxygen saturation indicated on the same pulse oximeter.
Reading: 95 %
